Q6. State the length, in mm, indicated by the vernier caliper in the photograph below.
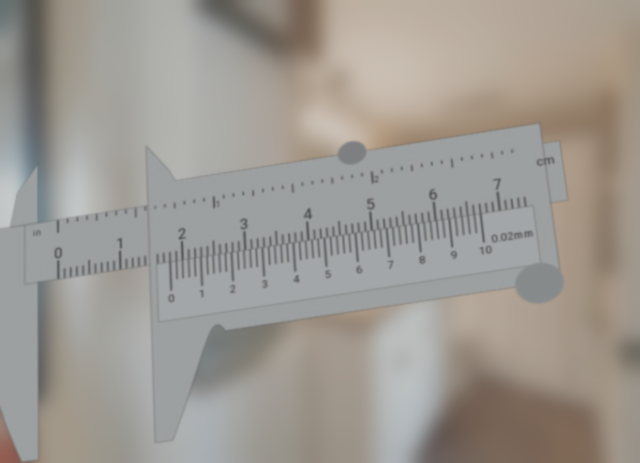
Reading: 18.0 mm
